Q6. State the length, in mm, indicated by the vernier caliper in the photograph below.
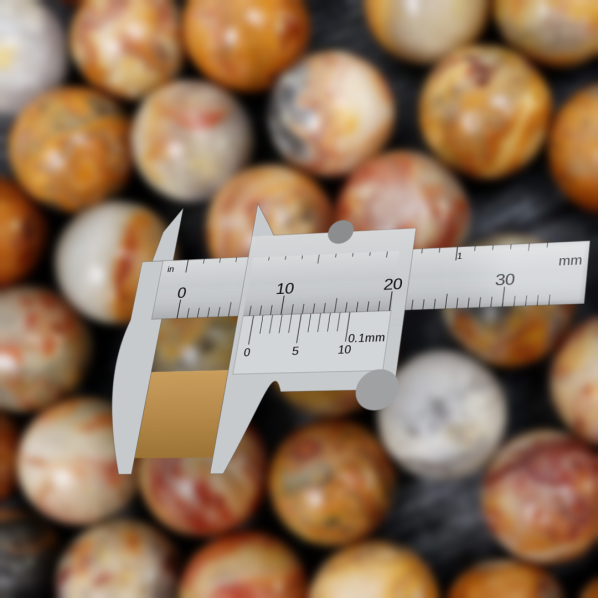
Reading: 7.4 mm
